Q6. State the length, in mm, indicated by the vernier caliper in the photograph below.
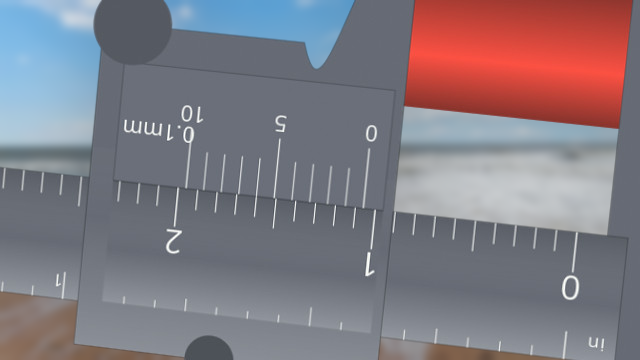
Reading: 10.6 mm
